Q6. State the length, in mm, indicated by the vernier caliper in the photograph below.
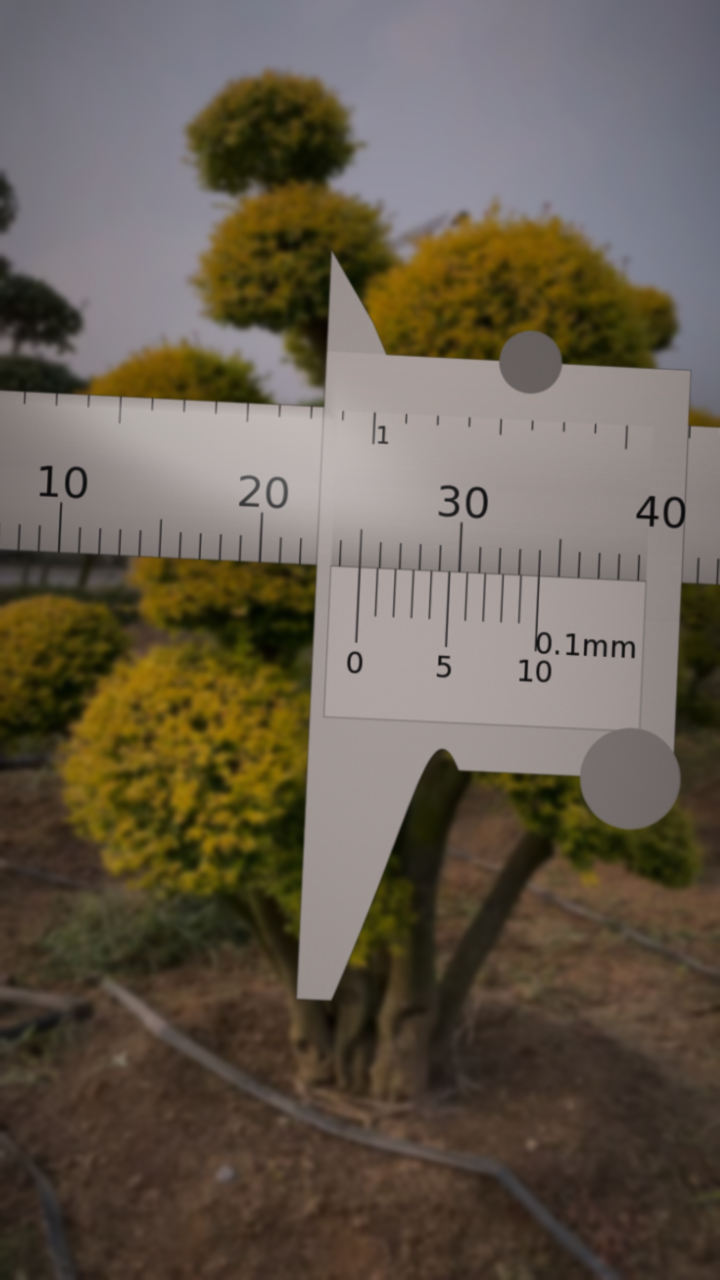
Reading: 25.0 mm
